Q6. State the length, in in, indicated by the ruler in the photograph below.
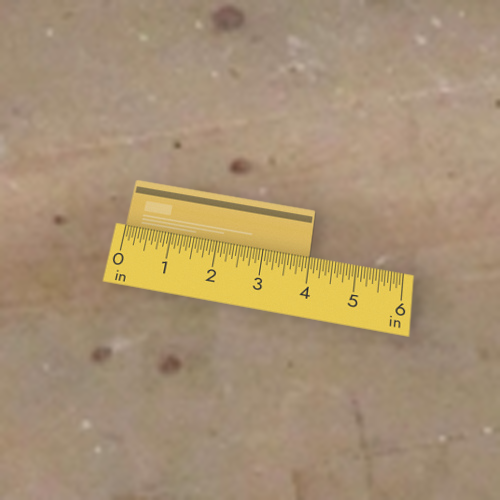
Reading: 4 in
